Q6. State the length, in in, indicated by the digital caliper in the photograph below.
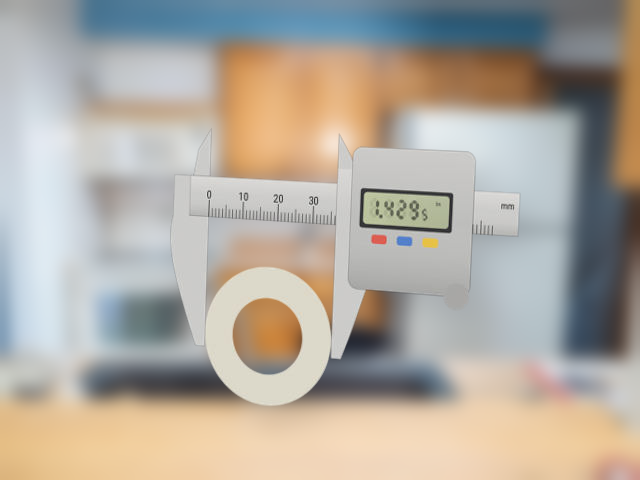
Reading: 1.4295 in
